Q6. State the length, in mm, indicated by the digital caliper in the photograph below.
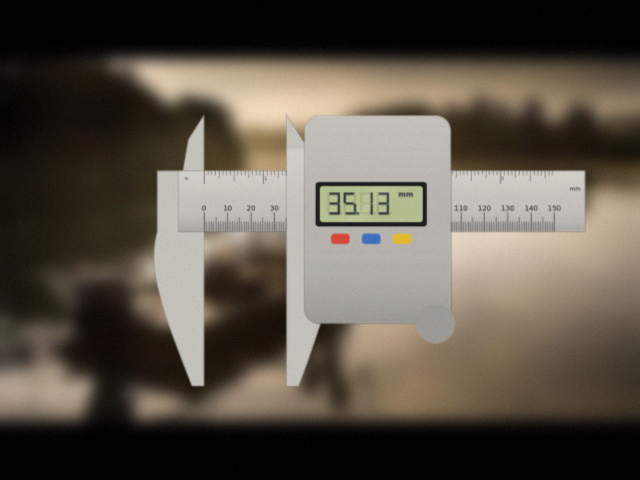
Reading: 35.13 mm
